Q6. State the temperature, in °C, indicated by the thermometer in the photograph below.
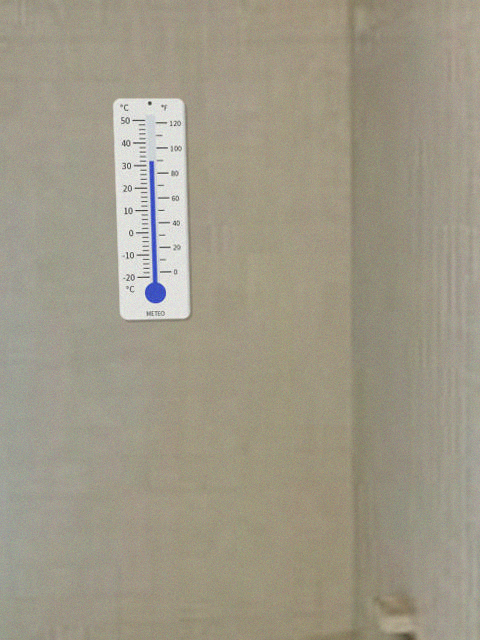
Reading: 32 °C
